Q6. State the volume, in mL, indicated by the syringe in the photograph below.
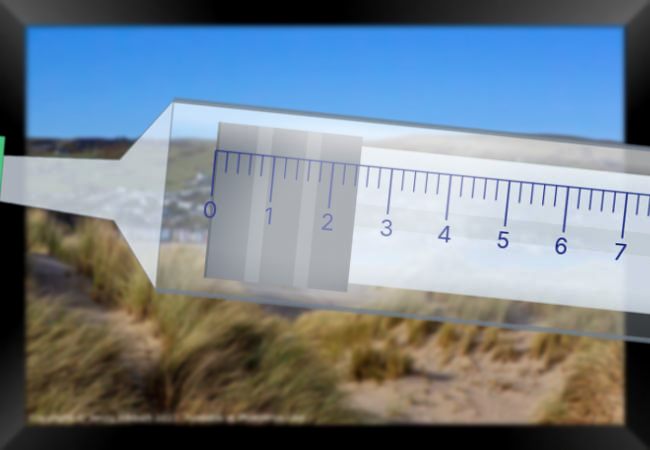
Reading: 0 mL
